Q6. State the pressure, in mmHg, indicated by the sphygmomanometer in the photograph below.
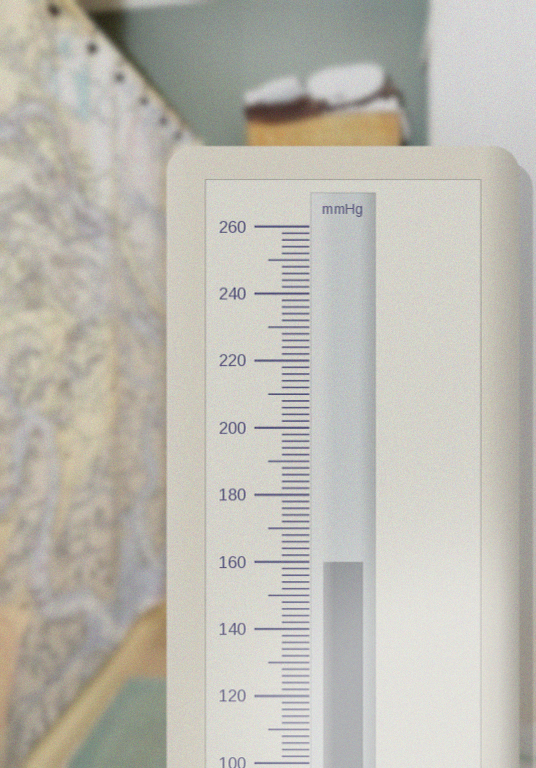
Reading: 160 mmHg
